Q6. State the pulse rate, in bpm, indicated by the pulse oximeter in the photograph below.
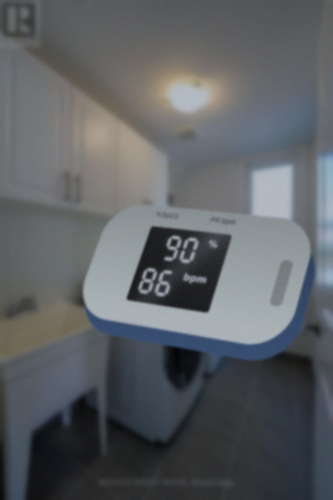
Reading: 86 bpm
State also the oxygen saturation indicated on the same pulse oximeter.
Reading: 90 %
